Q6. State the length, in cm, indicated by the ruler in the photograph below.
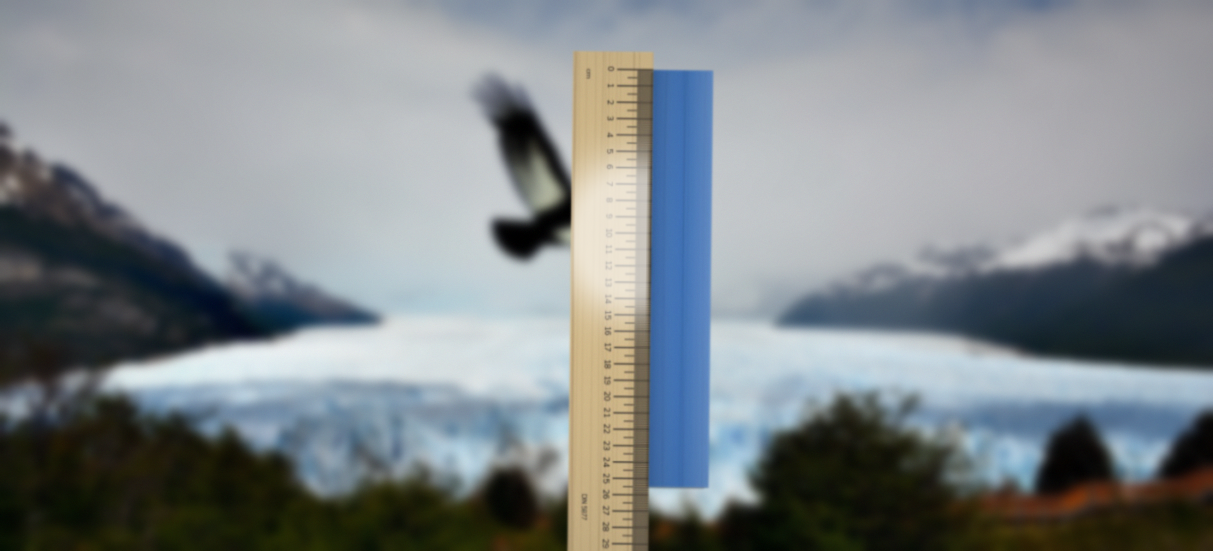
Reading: 25.5 cm
